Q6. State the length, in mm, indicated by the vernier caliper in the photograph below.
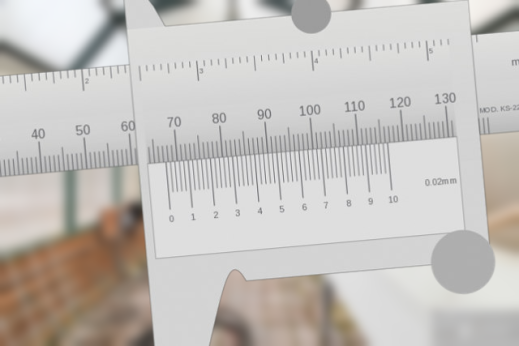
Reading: 67.5 mm
